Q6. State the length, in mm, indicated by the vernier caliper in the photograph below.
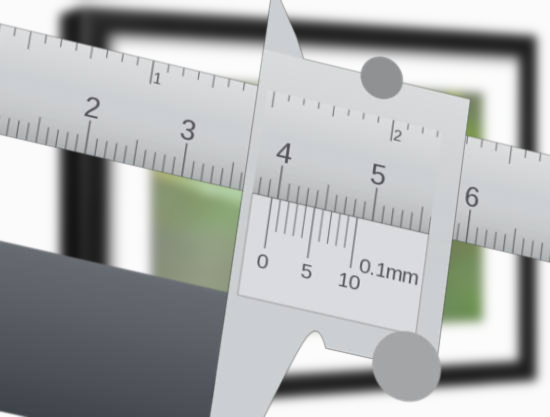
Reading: 39.4 mm
